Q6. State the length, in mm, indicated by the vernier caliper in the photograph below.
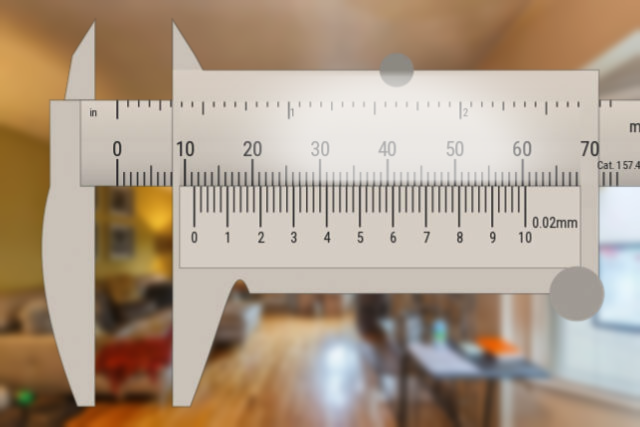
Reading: 11.4 mm
